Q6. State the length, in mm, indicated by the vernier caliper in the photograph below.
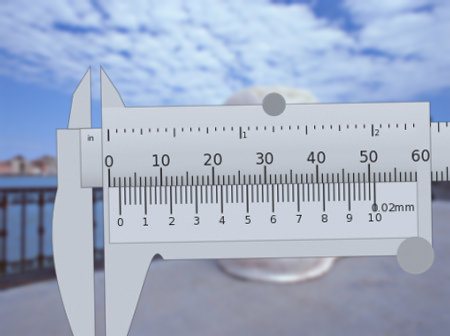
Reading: 2.0 mm
